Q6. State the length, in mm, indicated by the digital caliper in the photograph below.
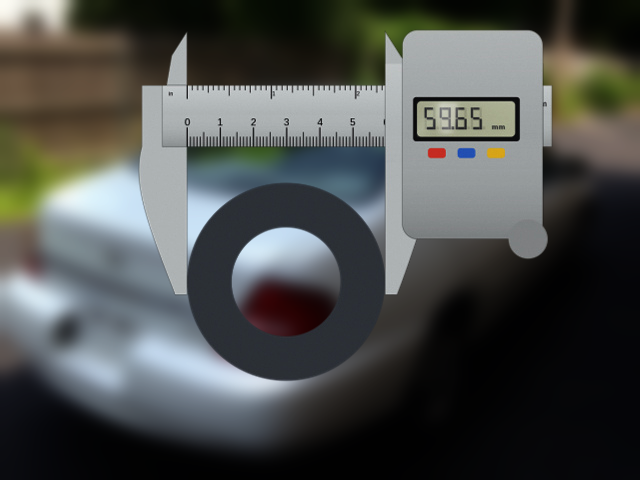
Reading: 59.65 mm
